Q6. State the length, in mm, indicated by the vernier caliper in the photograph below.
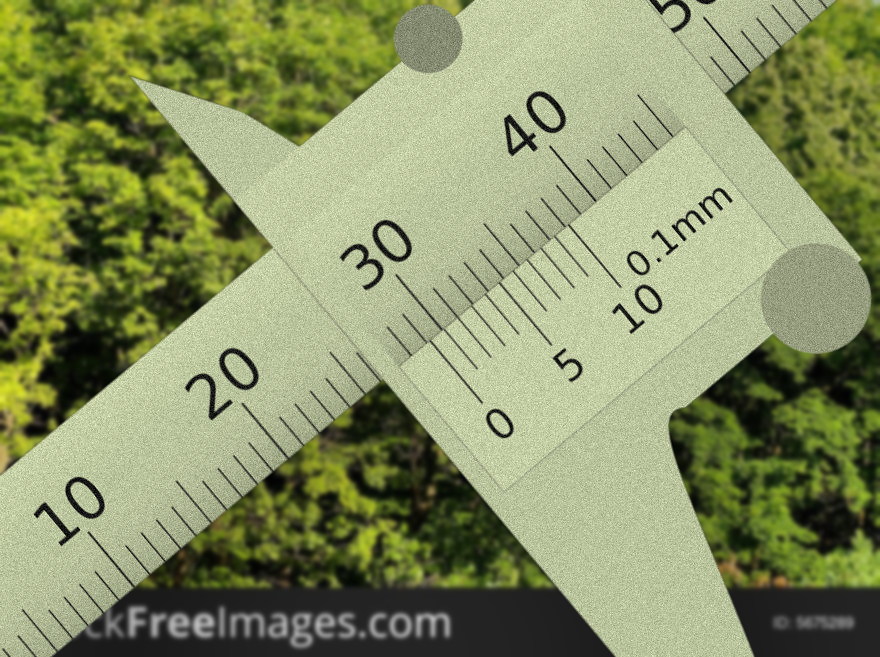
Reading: 29.2 mm
